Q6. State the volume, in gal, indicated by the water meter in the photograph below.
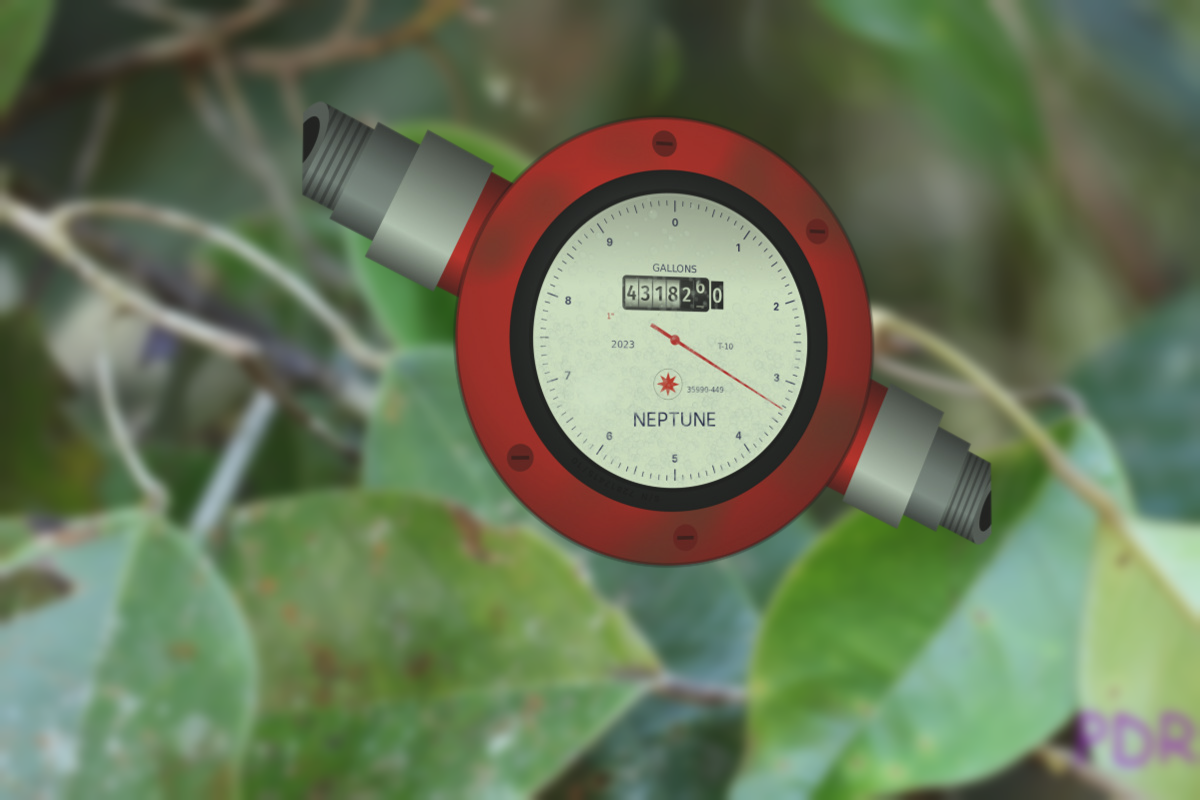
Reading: 4318263.3 gal
